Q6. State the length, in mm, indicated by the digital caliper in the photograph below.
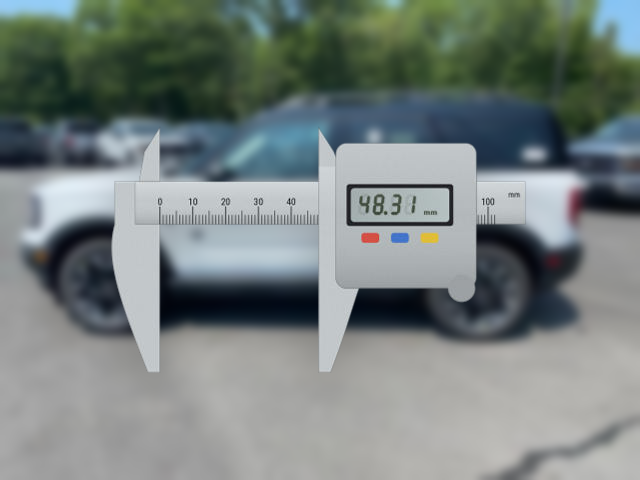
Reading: 48.31 mm
